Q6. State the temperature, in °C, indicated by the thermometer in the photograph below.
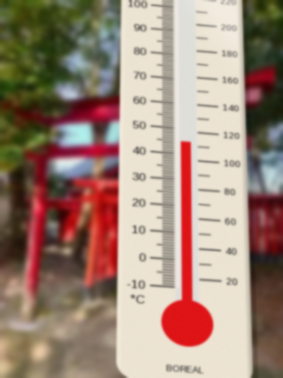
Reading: 45 °C
